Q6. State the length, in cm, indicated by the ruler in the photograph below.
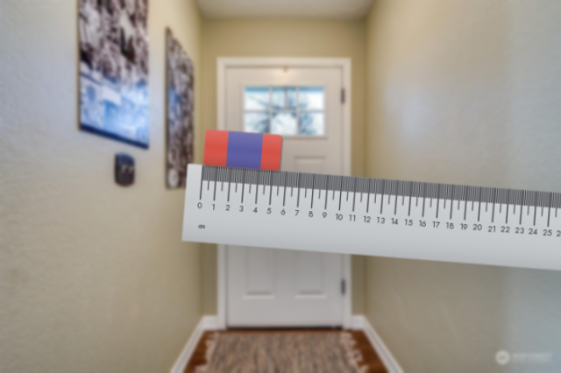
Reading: 5.5 cm
